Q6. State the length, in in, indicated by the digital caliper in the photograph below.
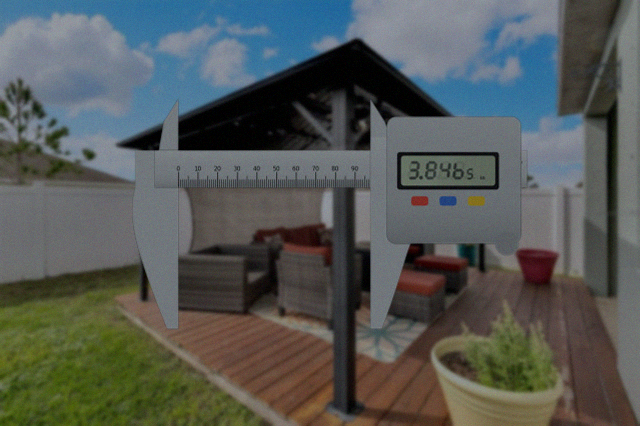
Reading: 3.8465 in
